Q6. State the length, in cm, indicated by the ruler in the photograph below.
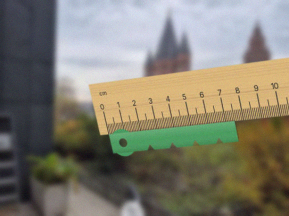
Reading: 7.5 cm
